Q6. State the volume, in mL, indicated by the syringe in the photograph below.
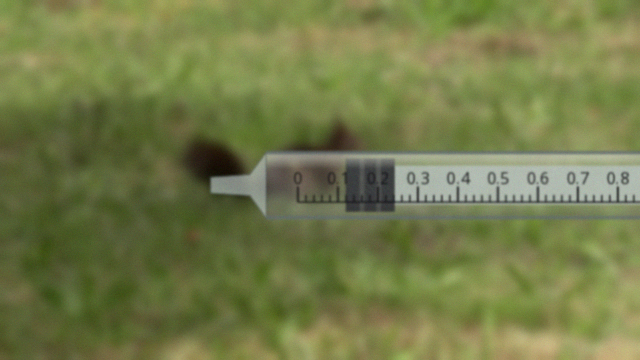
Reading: 0.12 mL
